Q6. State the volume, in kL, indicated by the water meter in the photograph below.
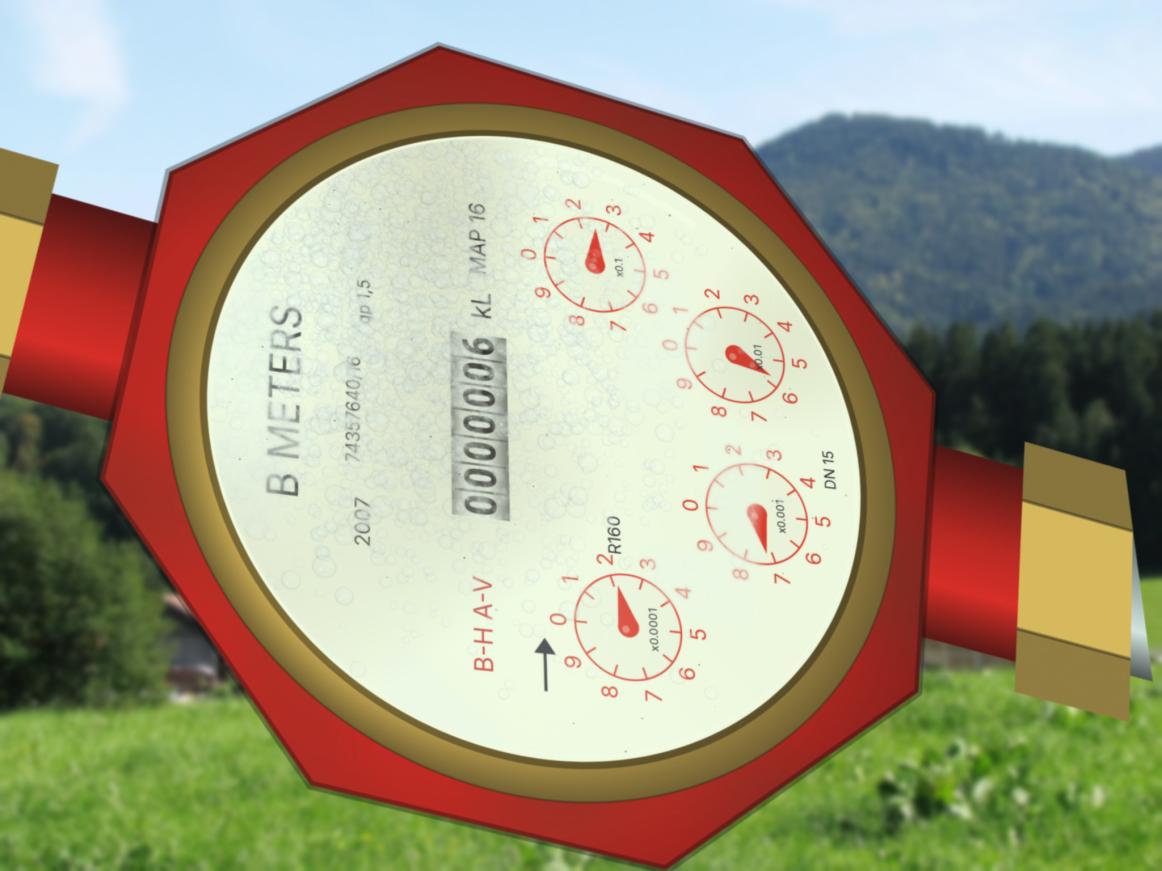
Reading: 6.2572 kL
